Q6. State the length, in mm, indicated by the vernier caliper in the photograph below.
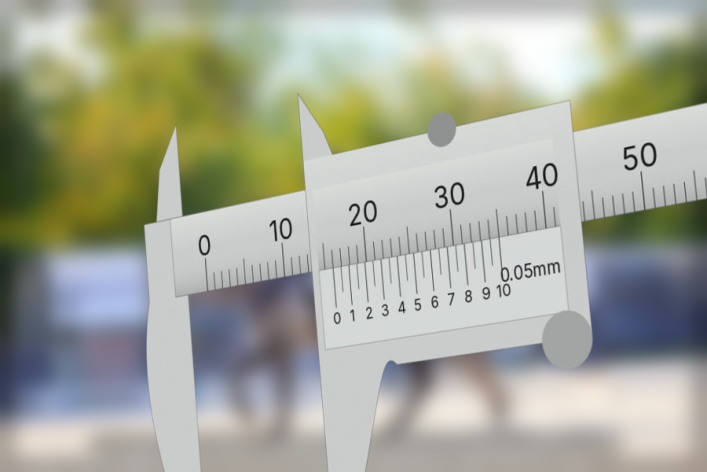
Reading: 16.0 mm
